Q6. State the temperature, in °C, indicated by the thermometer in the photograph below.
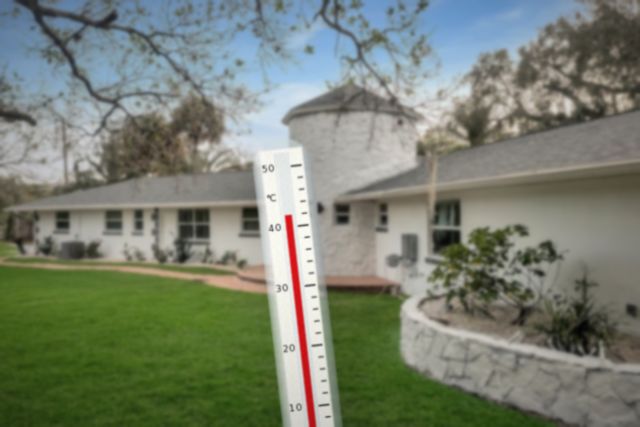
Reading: 42 °C
